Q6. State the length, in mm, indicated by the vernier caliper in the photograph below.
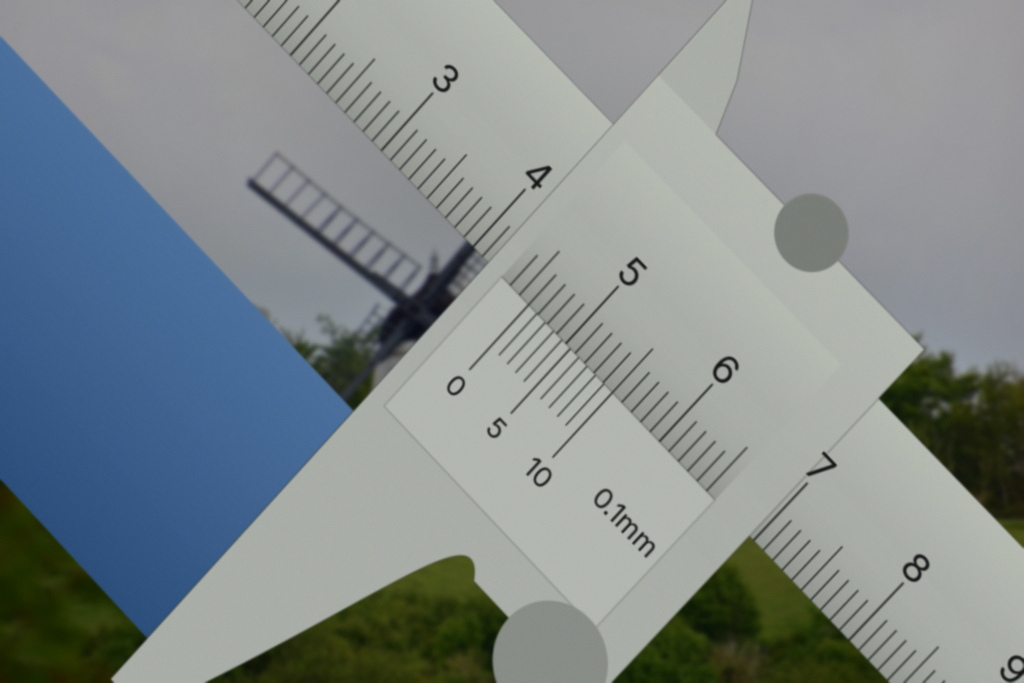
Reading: 46.0 mm
